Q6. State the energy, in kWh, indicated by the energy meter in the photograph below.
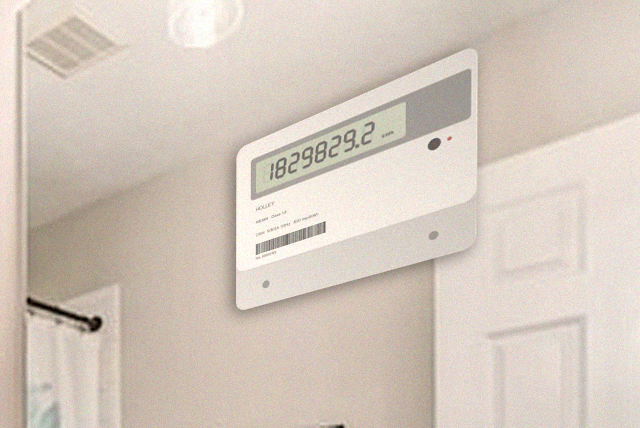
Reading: 1829829.2 kWh
